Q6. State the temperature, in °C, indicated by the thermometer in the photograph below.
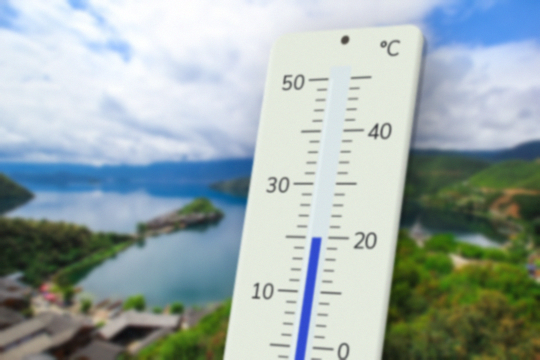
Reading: 20 °C
